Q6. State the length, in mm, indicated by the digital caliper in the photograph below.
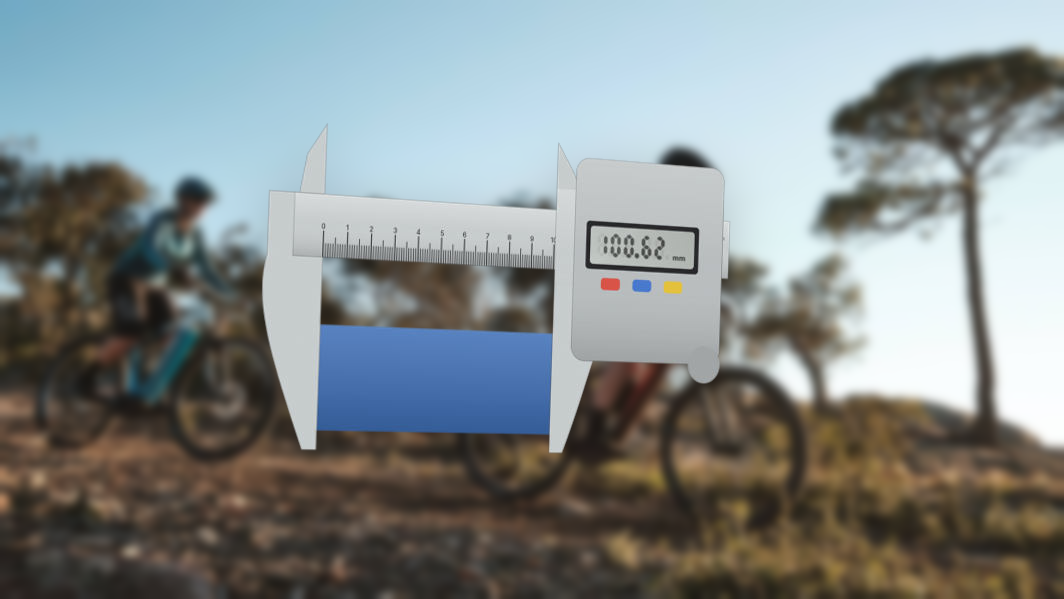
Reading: 100.62 mm
